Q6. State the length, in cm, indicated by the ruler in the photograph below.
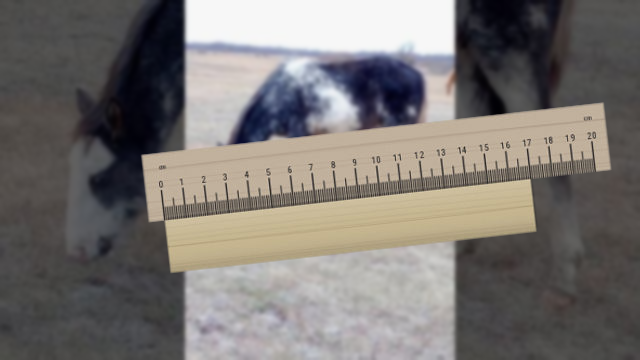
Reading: 17 cm
